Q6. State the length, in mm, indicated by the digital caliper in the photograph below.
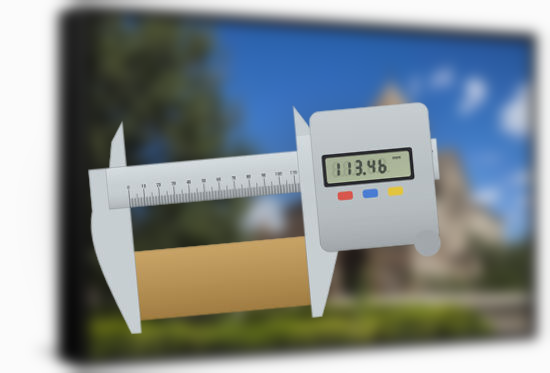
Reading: 113.46 mm
